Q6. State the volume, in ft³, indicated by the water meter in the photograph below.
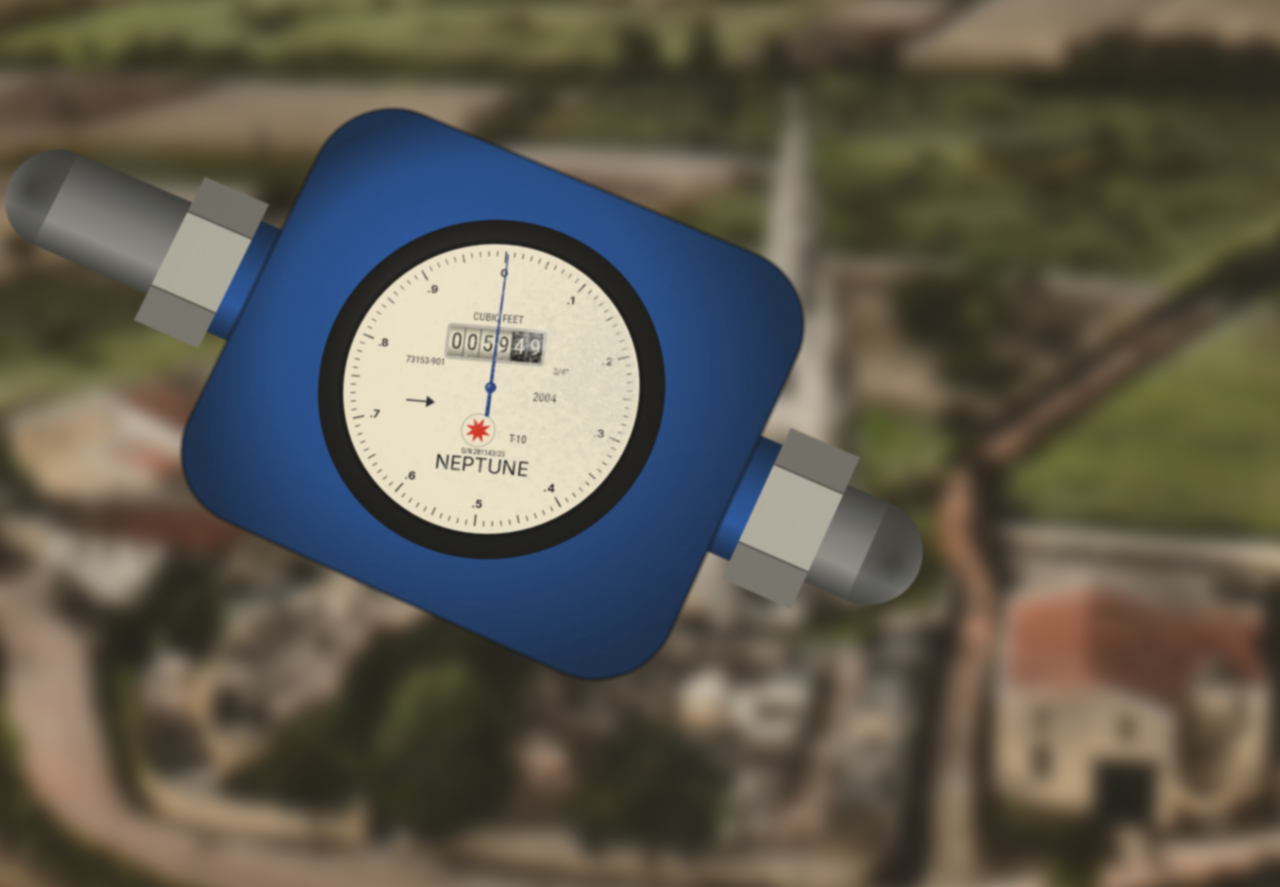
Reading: 5949.00 ft³
